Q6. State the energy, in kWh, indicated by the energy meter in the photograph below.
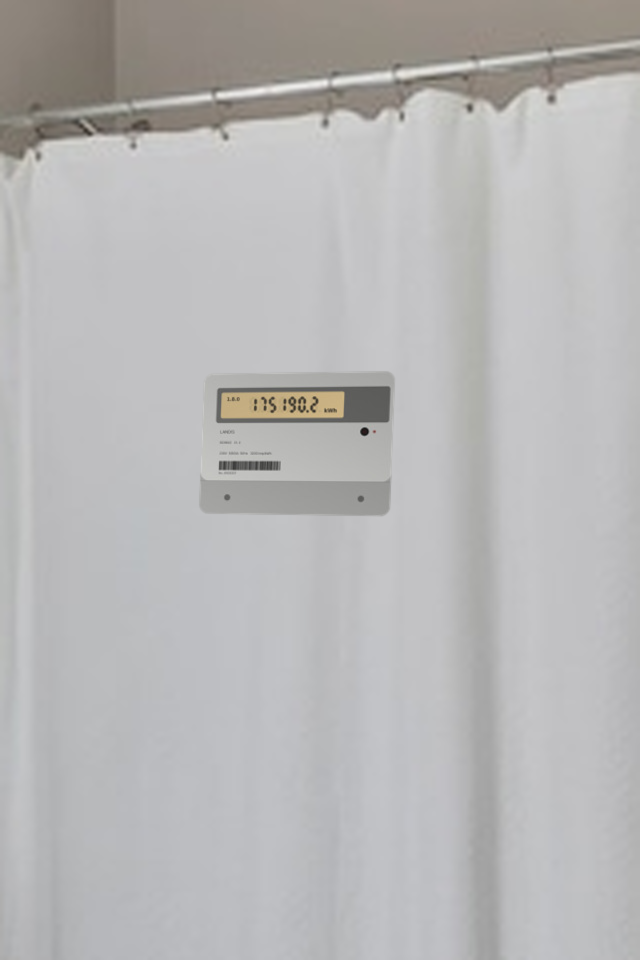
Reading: 175190.2 kWh
